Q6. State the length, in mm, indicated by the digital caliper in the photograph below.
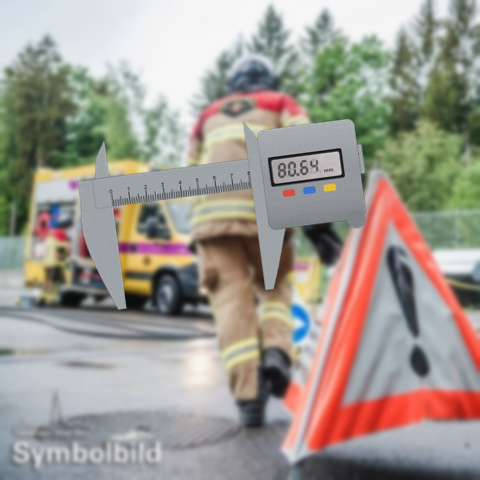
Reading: 80.64 mm
